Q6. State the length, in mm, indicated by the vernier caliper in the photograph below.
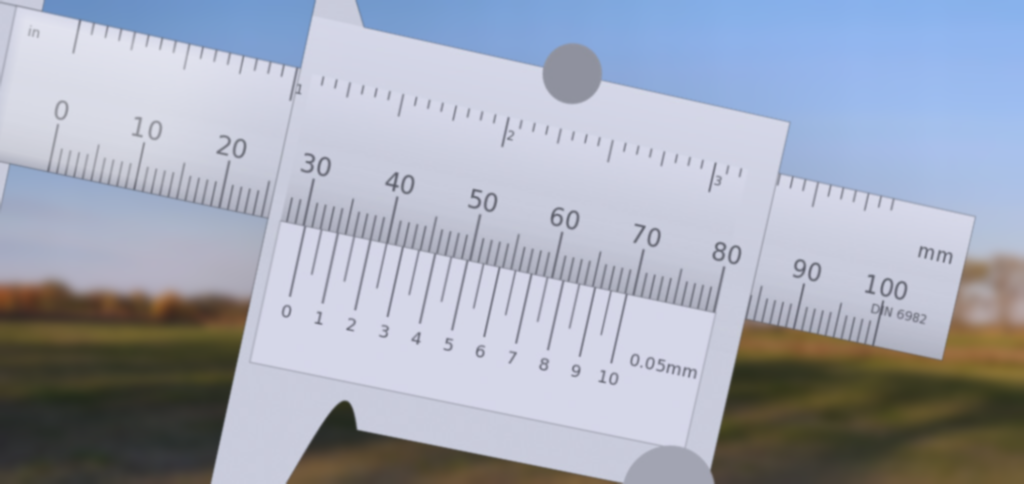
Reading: 30.2 mm
